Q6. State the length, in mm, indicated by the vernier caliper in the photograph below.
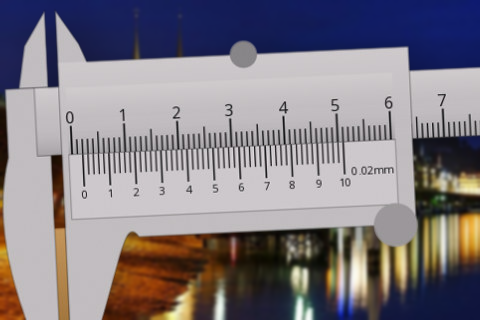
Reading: 2.0 mm
